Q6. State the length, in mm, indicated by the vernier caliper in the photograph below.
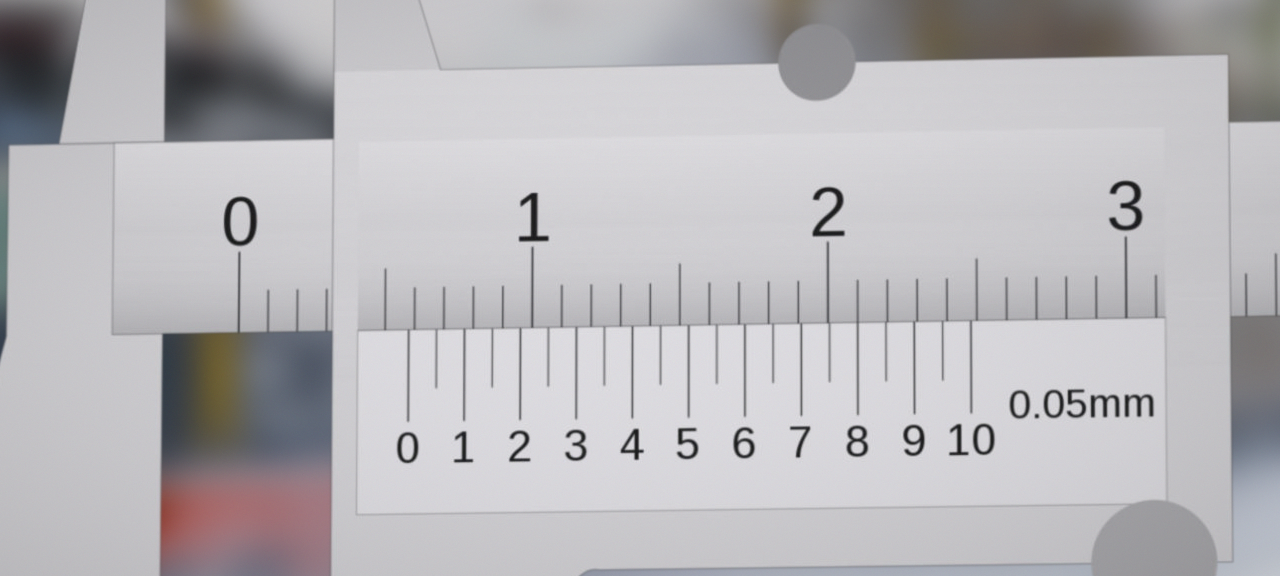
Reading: 5.80 mm
